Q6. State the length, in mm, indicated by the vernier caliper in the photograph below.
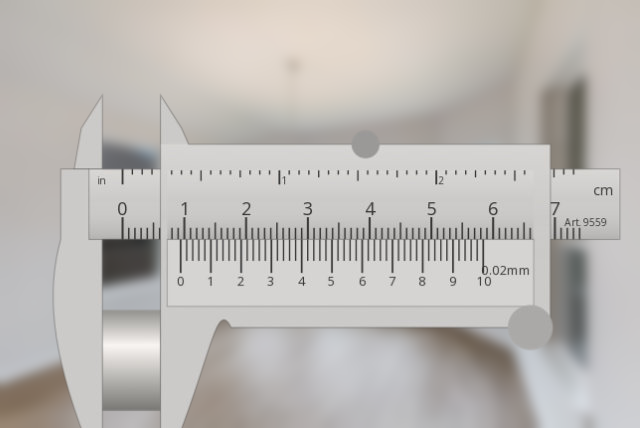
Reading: 9.4 mm
